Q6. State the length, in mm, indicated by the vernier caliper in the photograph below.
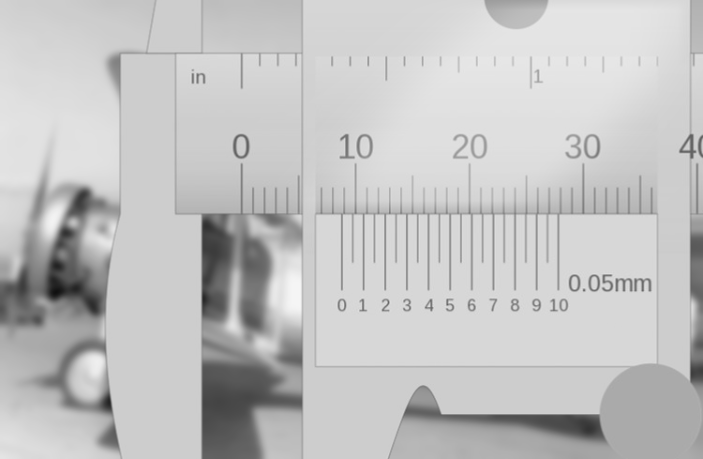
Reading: 8.8 mm
